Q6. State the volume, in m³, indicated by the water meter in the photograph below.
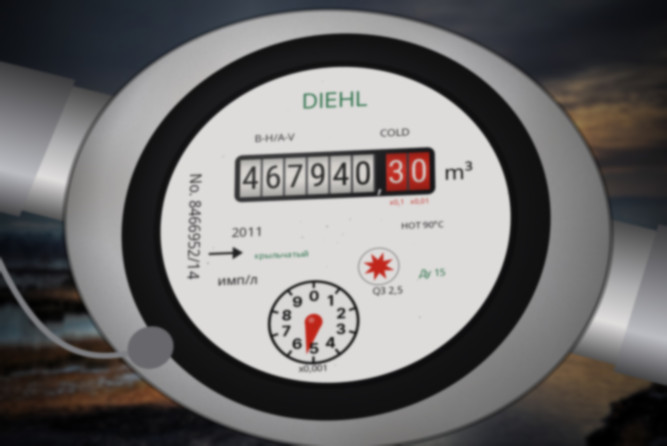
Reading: 467940.305 m³
